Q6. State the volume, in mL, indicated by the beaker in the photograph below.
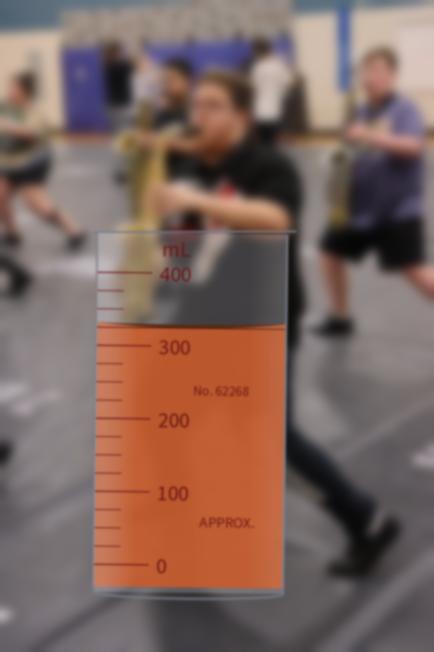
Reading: 325 mL
